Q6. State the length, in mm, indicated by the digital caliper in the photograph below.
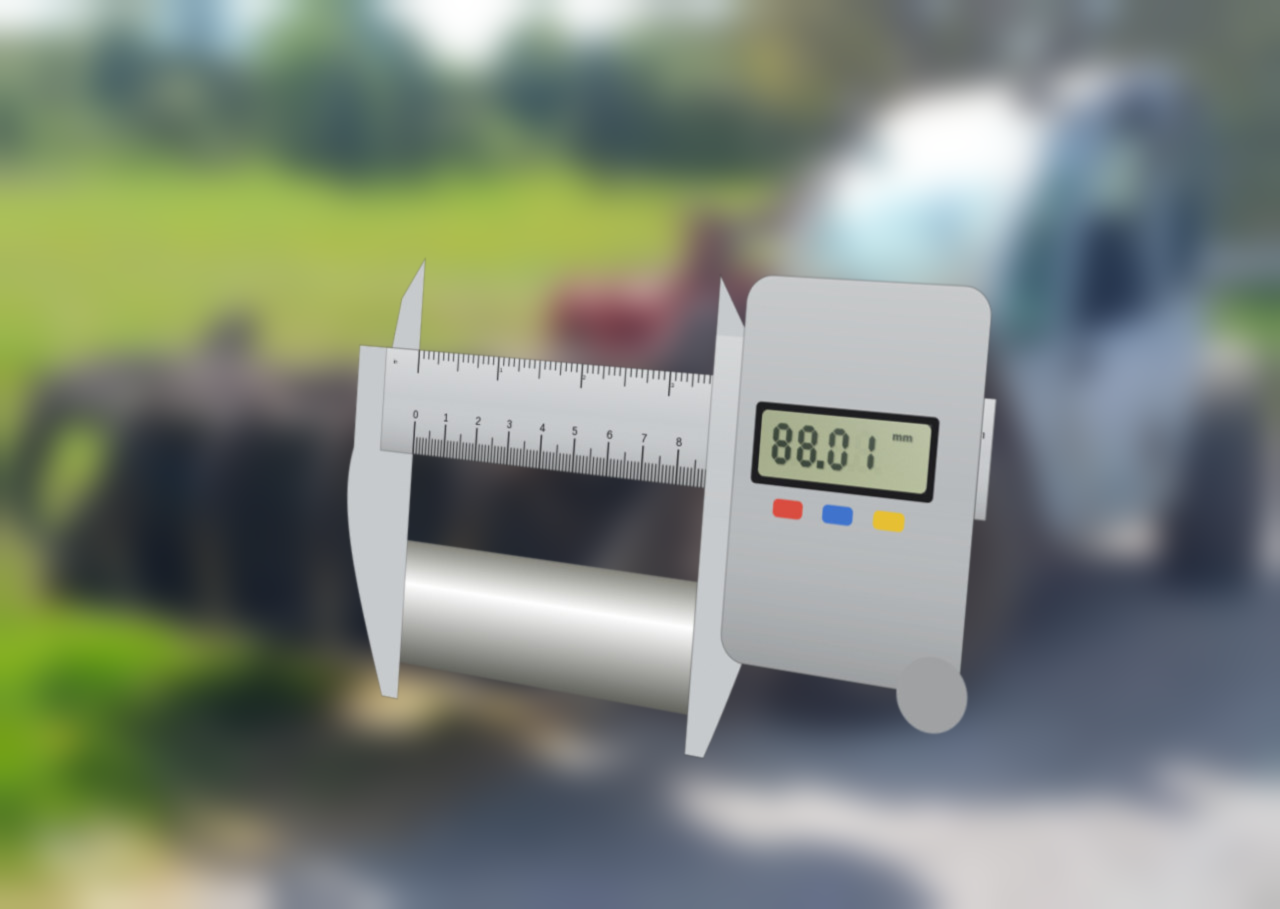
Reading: 88.01 mm
